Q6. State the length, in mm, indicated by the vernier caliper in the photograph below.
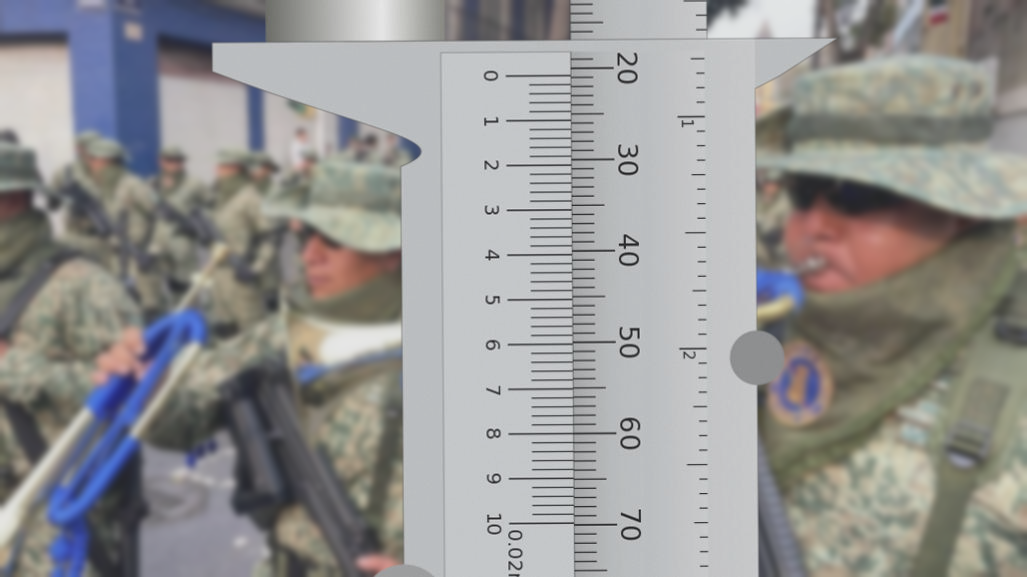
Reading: 20.8 mm
